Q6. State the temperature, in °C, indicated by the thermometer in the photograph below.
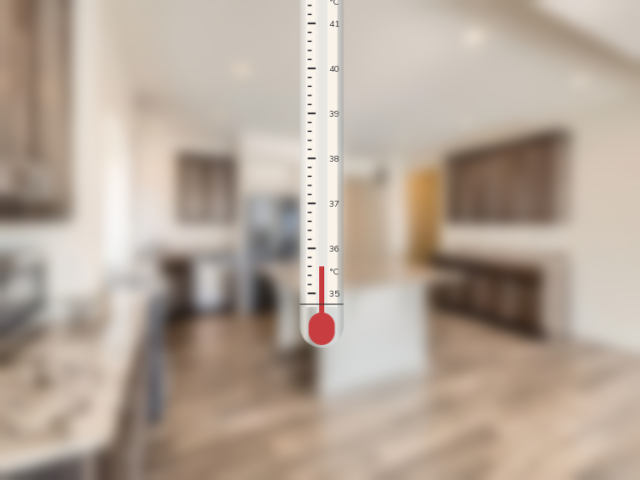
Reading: 35.6 °C
